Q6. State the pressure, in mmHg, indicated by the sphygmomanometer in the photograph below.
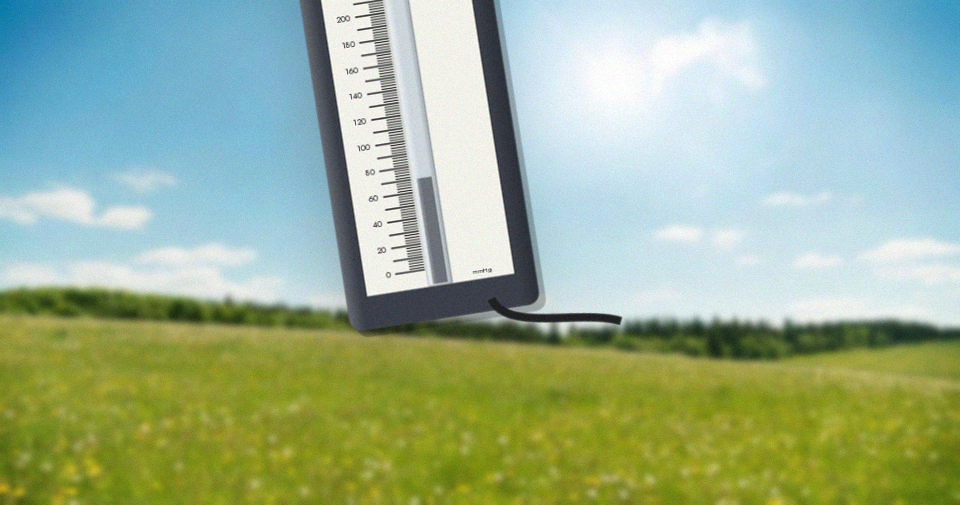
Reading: 70 mmHg
